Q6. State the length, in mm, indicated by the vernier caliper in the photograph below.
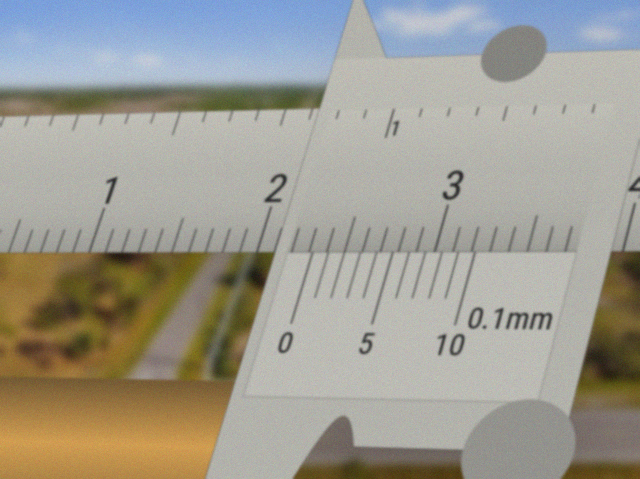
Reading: 23.2 mm
